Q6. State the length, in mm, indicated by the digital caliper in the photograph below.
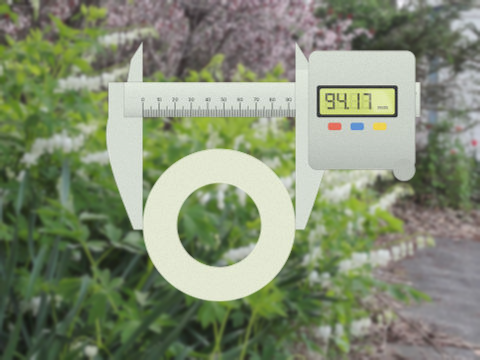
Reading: 94.17 mm
